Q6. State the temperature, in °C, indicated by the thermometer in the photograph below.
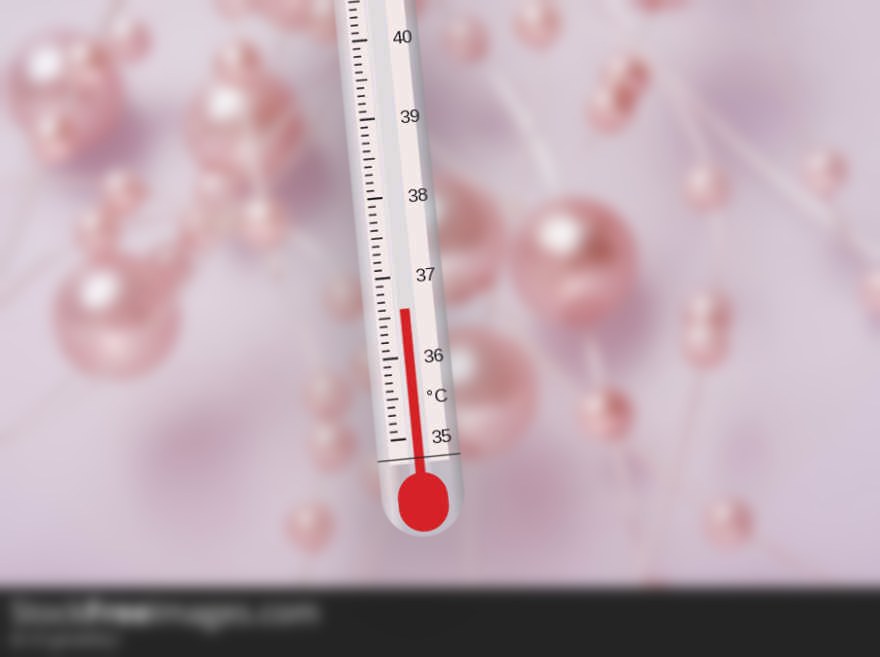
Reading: 36.6 °C
